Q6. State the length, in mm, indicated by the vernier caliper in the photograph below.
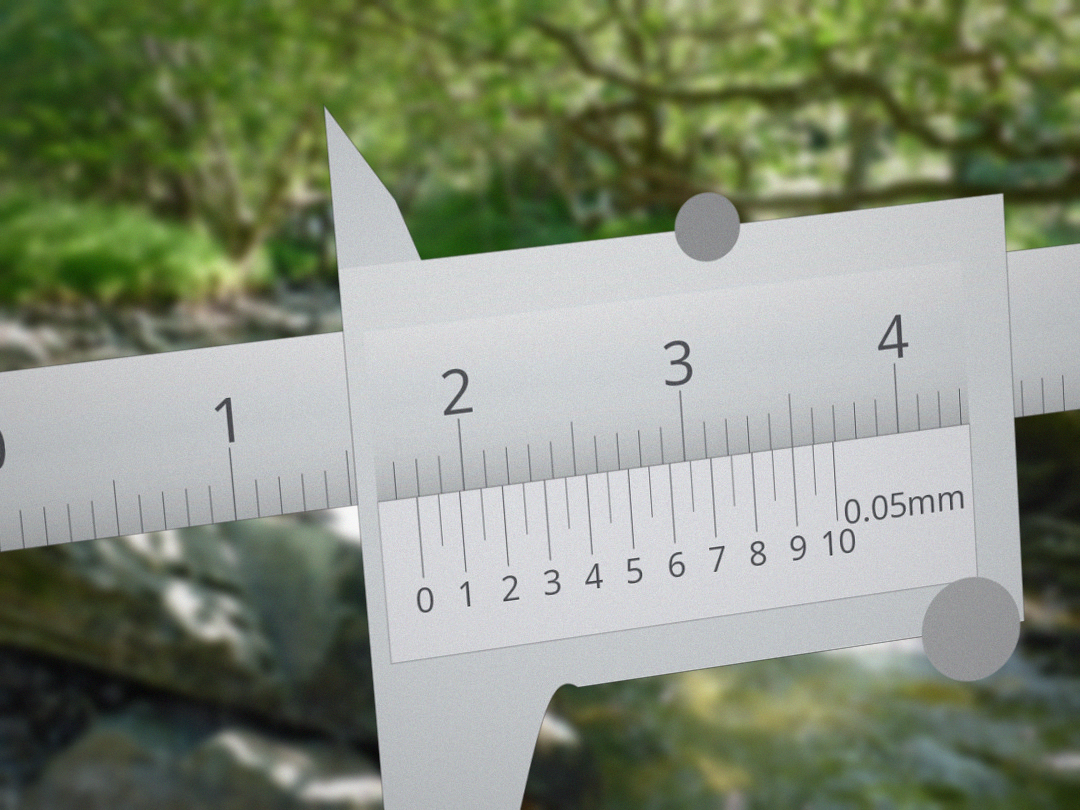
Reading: 17.9 mm
